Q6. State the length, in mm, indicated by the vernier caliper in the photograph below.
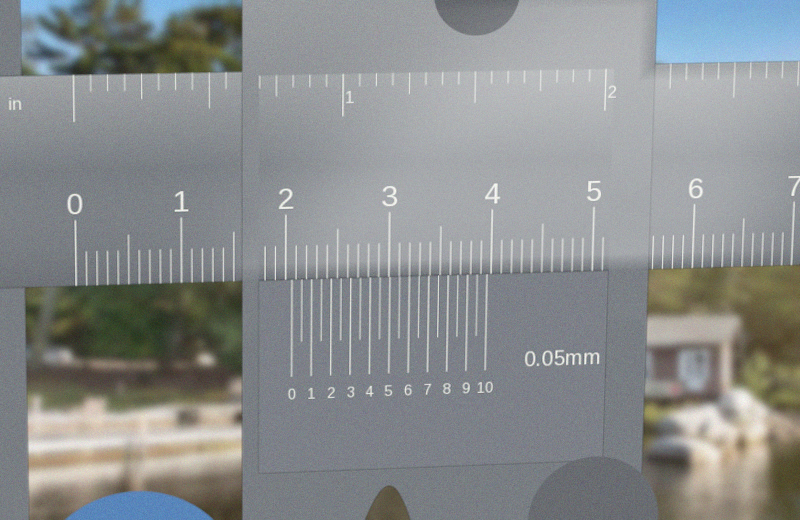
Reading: 20.6 mm
